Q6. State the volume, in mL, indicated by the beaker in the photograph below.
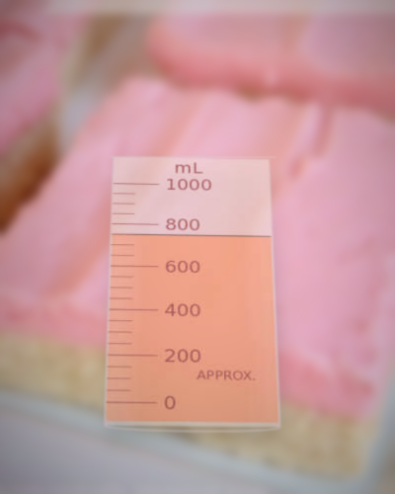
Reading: 750 mL
